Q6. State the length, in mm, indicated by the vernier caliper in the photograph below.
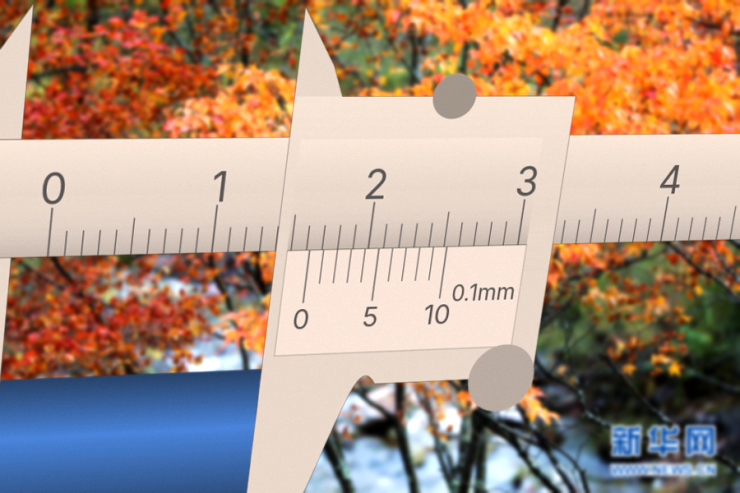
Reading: 16.2 mm
